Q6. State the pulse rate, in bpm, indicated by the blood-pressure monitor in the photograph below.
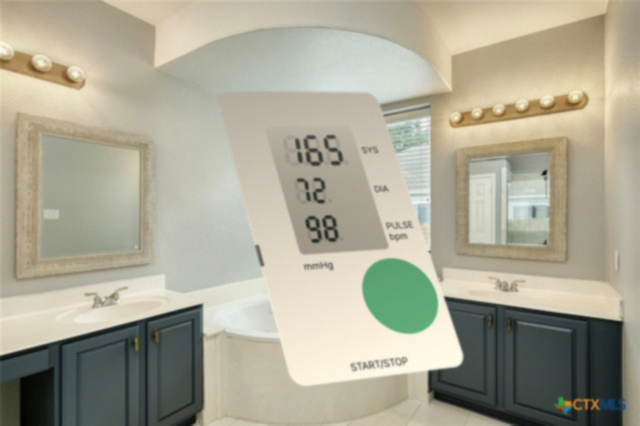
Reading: 98 bpm
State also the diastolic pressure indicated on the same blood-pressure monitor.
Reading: 72 mmHg
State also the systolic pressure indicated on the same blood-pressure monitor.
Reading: 165 mmHg
